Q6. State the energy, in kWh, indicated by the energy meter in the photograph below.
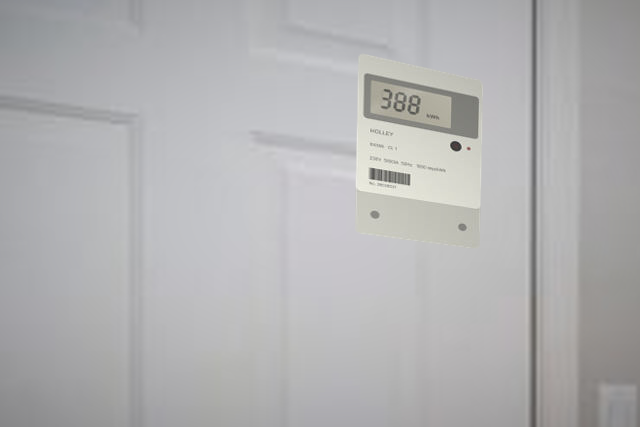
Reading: 388 kWh
